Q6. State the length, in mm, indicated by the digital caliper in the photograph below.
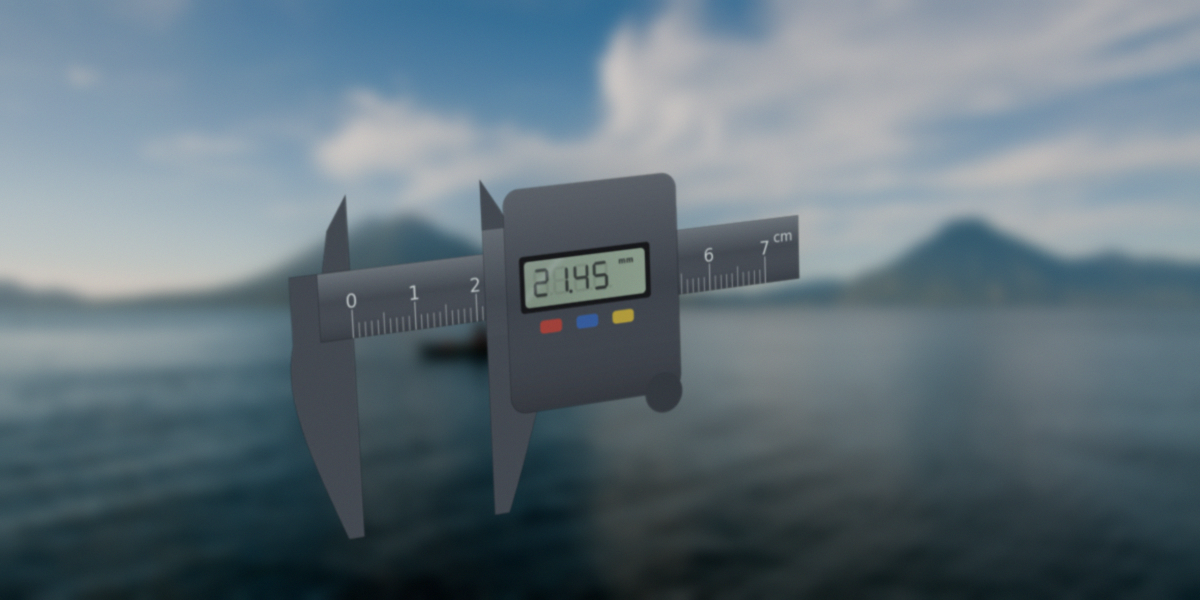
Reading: 21.45 mm
